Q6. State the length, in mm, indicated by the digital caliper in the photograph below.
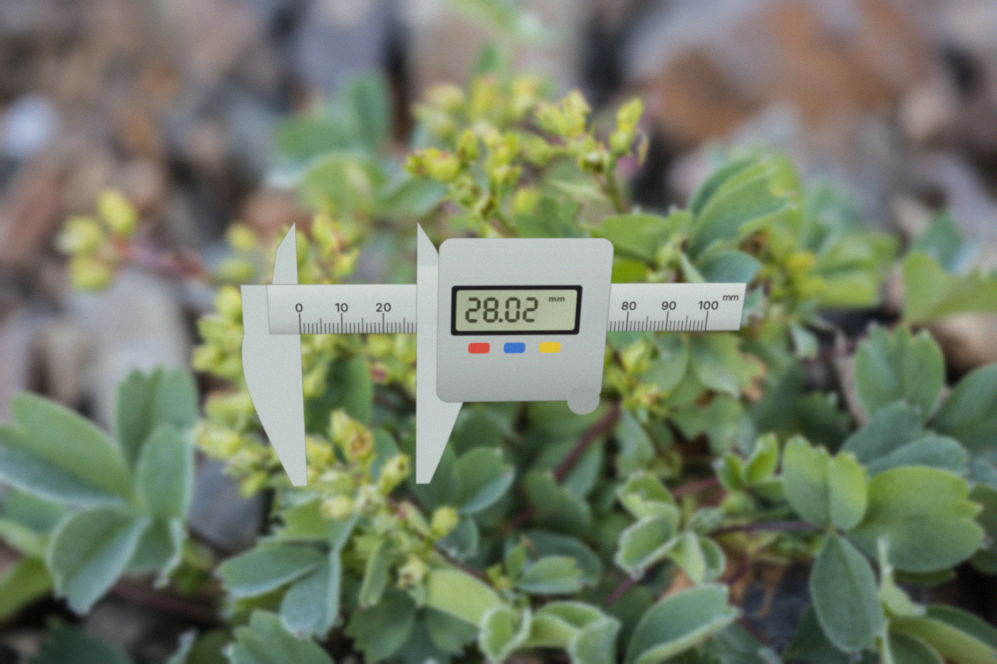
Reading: 28.02 mm
